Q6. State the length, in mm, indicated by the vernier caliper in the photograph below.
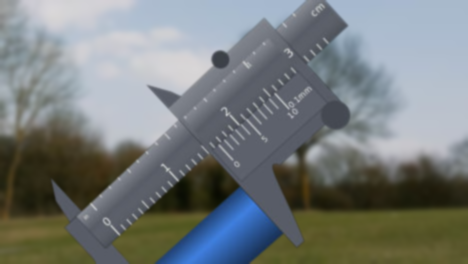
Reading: 16.6 mm
